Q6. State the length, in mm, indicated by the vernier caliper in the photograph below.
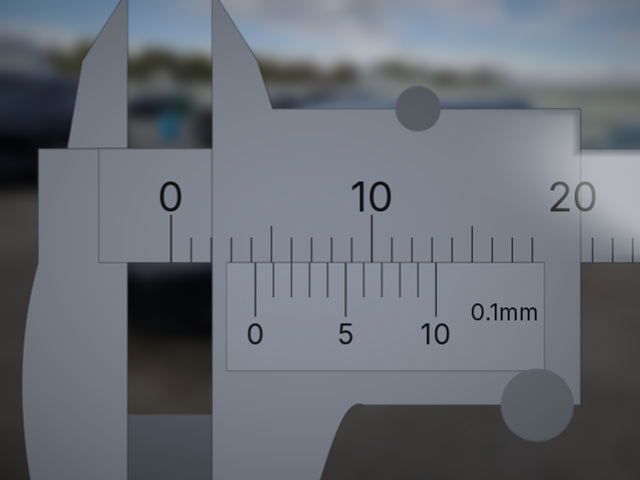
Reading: 4.2 mm
